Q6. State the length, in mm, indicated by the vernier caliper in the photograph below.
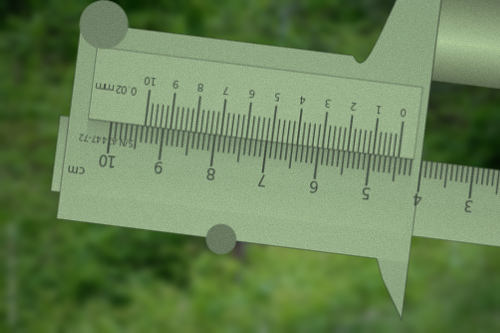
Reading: 44.5 mm
